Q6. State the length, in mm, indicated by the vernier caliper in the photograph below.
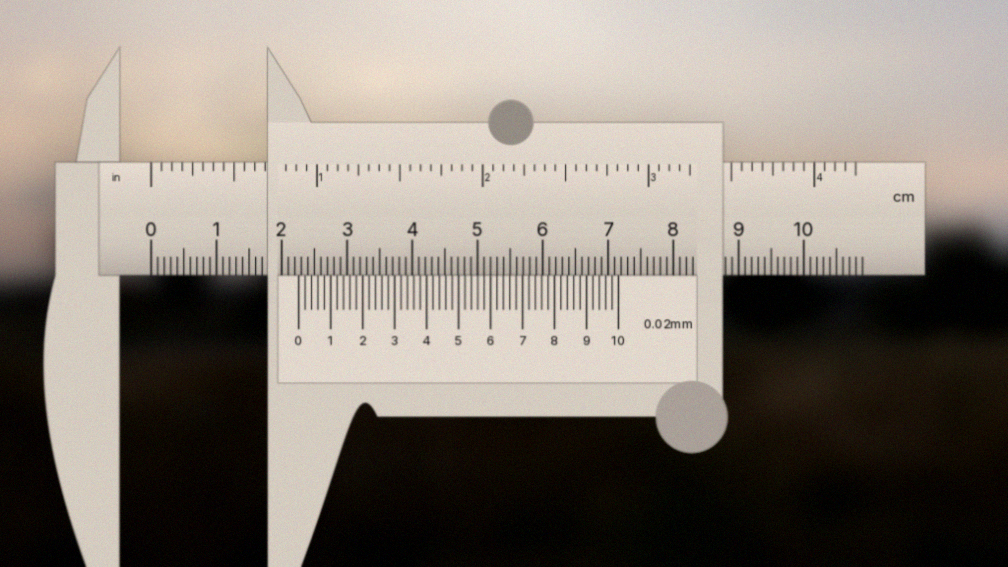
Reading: 22.6 mm
